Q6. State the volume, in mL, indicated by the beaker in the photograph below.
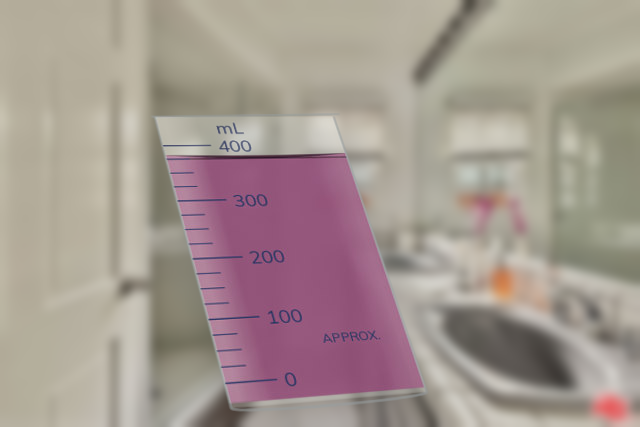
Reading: 375 mL
